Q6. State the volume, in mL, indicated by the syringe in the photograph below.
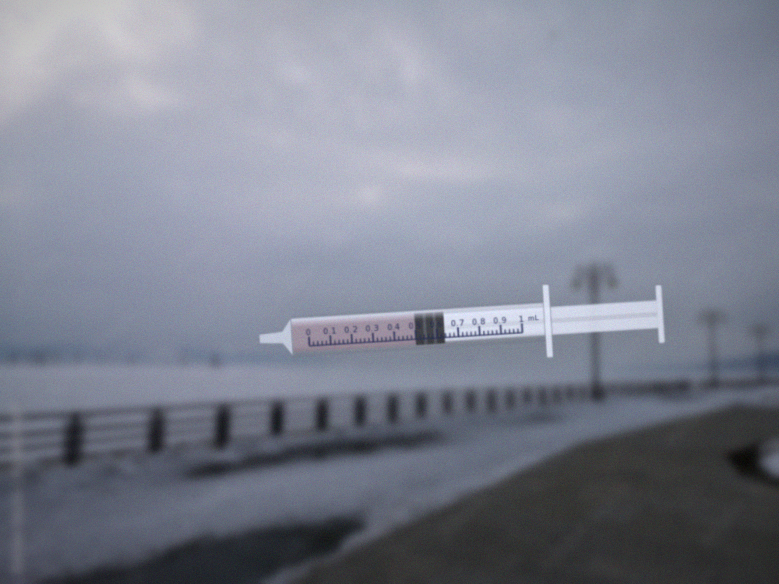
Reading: 0.5 mL
